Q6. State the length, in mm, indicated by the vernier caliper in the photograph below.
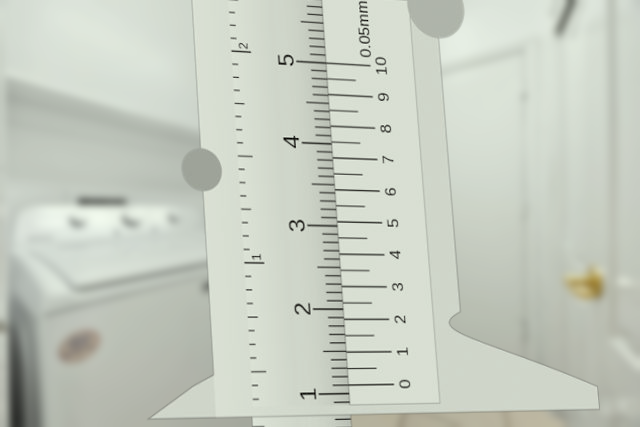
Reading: 11.0 mm
